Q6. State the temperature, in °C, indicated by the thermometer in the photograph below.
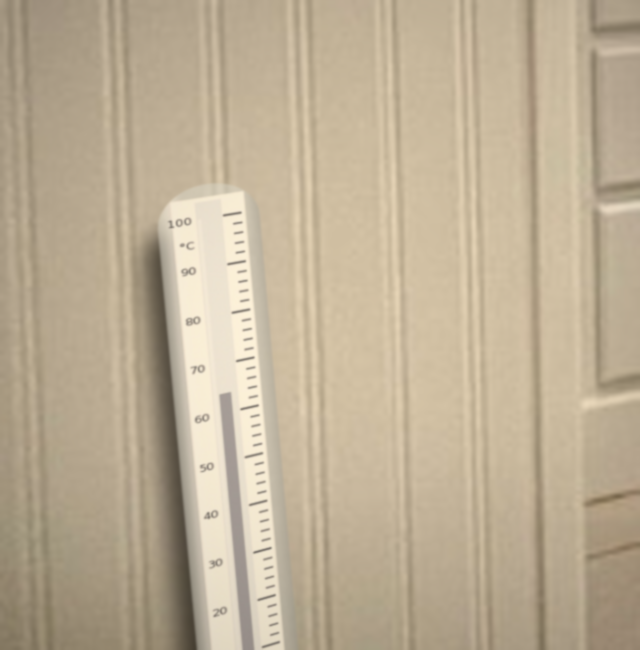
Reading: 64 °C
